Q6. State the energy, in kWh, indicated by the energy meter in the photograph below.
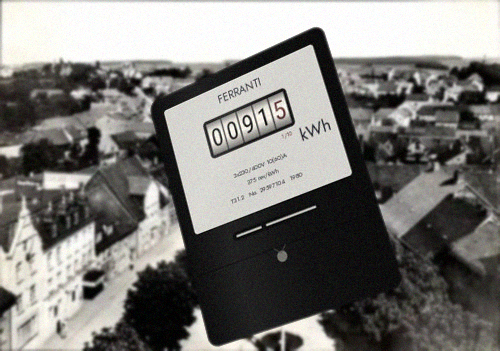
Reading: 91.5 kWh
